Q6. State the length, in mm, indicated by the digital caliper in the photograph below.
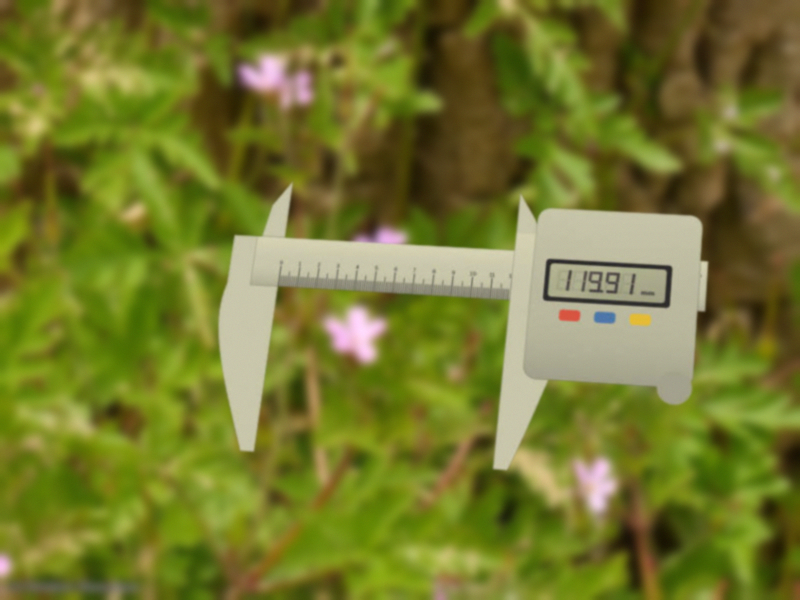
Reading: 119.91 mm
